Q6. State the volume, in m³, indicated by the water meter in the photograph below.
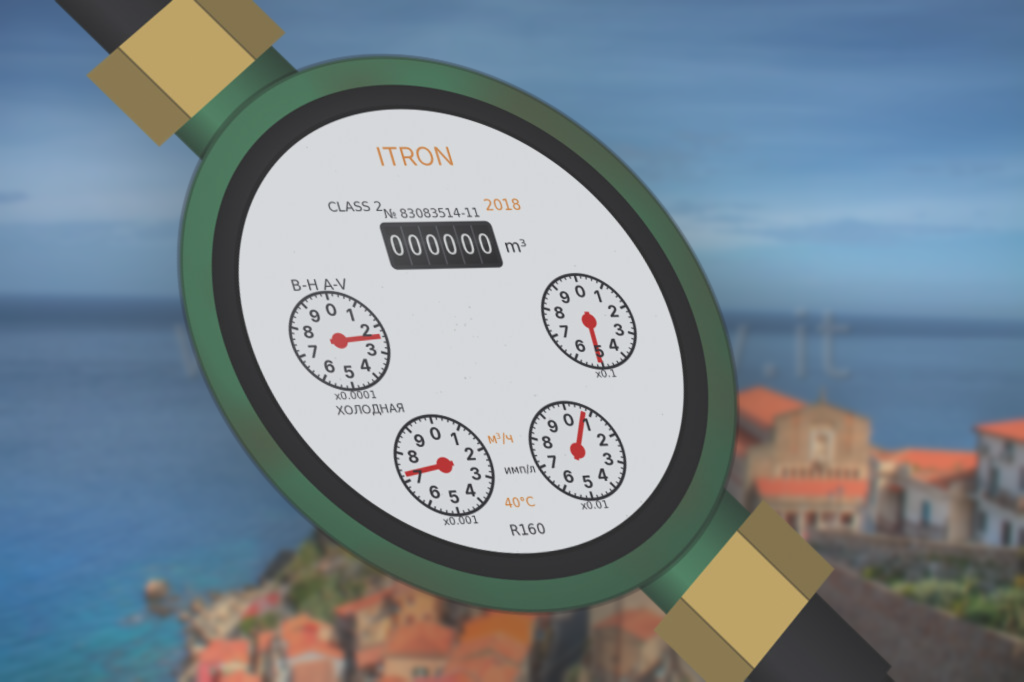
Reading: 0.5072 m³
